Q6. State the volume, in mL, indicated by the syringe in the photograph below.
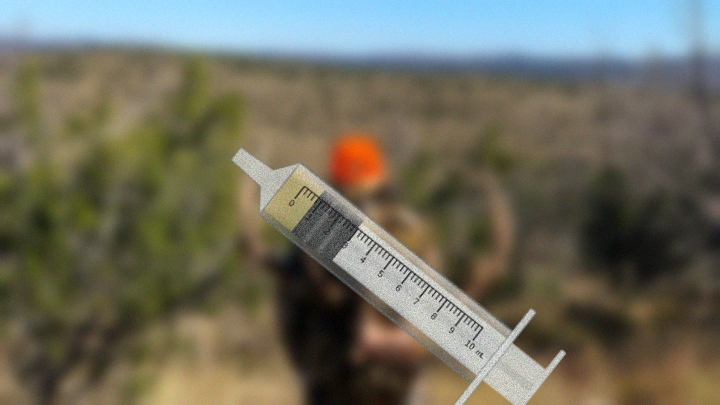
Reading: 0.8 mL
